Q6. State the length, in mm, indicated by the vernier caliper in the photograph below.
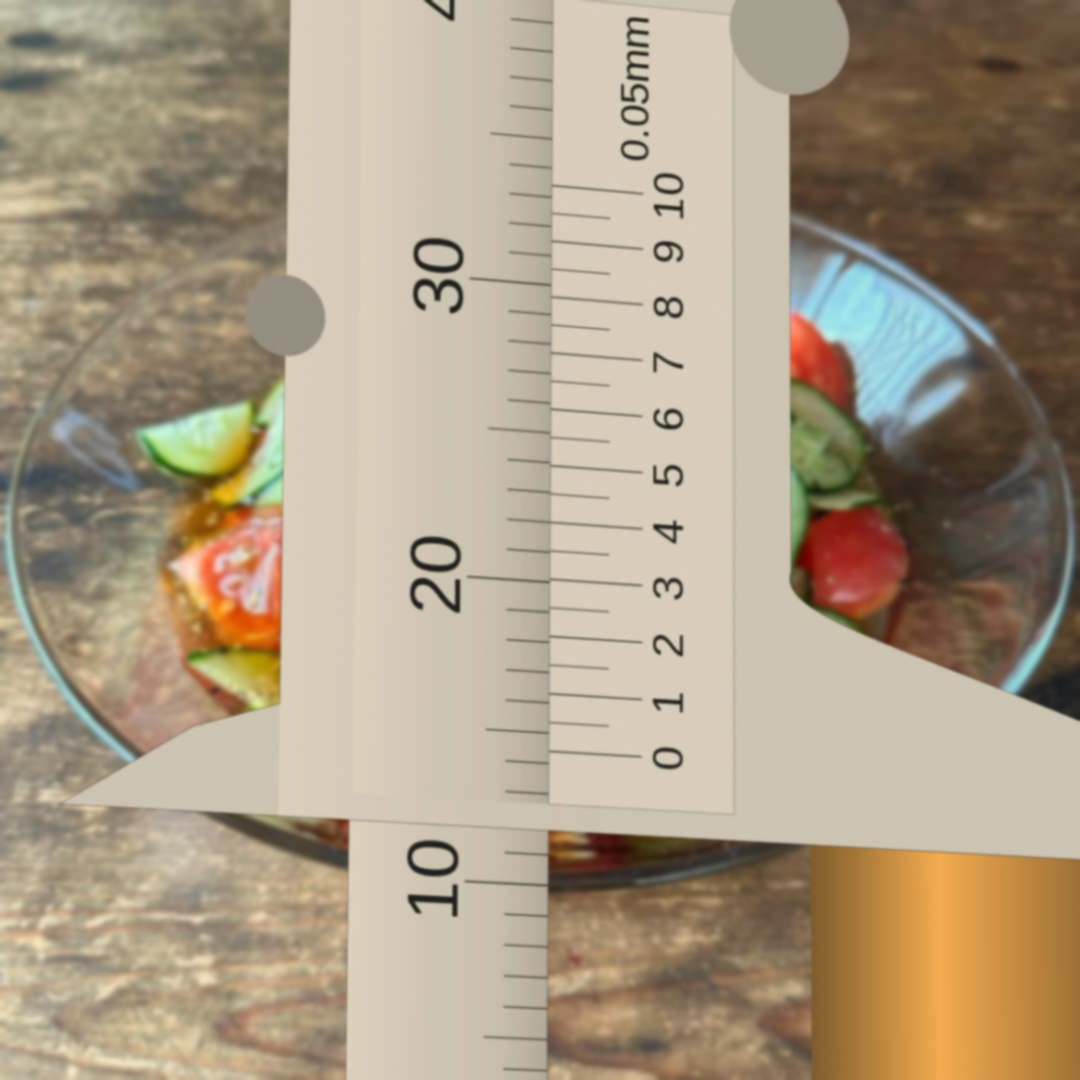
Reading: 14.4 mm
